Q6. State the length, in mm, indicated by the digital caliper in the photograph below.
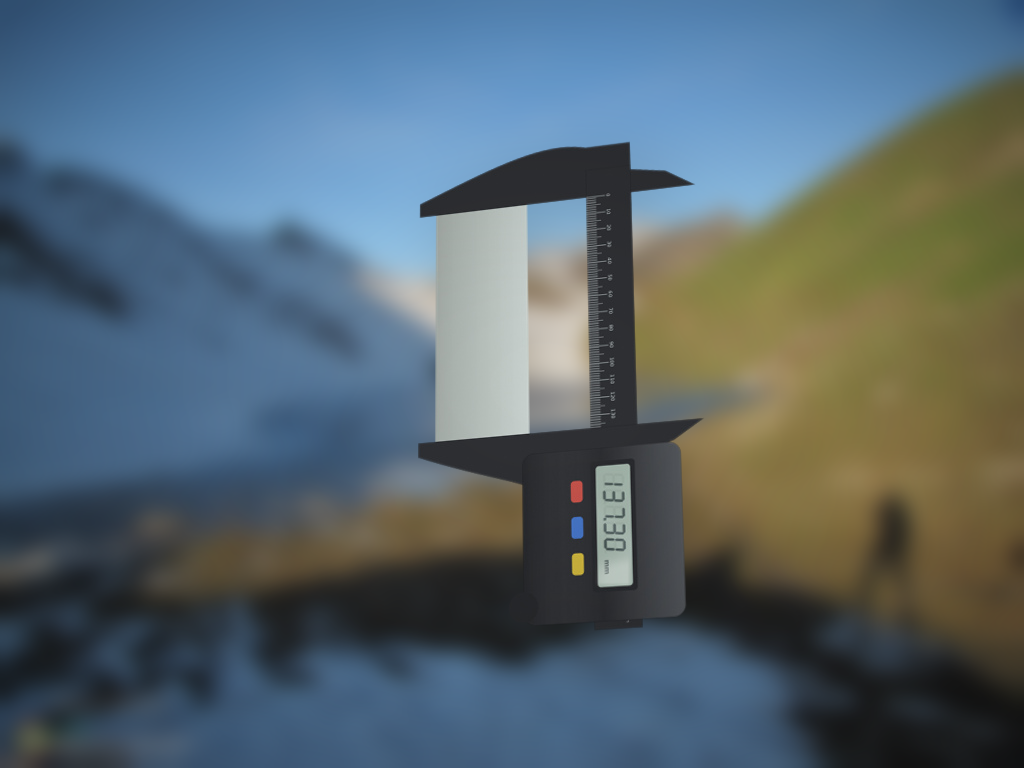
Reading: 137.30 mm
